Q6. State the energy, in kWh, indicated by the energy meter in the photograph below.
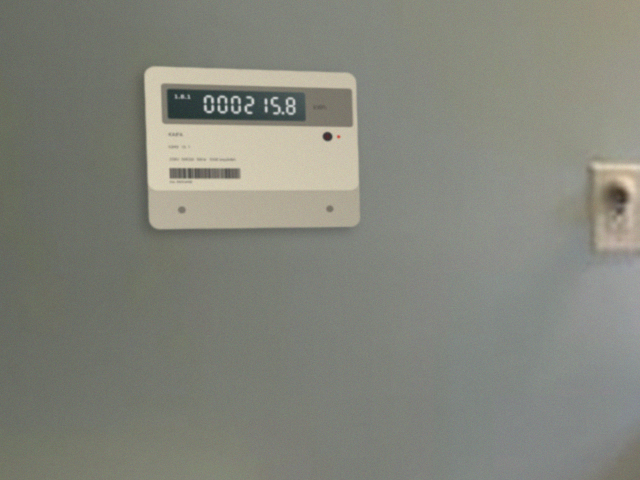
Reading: 215.8 kWh
